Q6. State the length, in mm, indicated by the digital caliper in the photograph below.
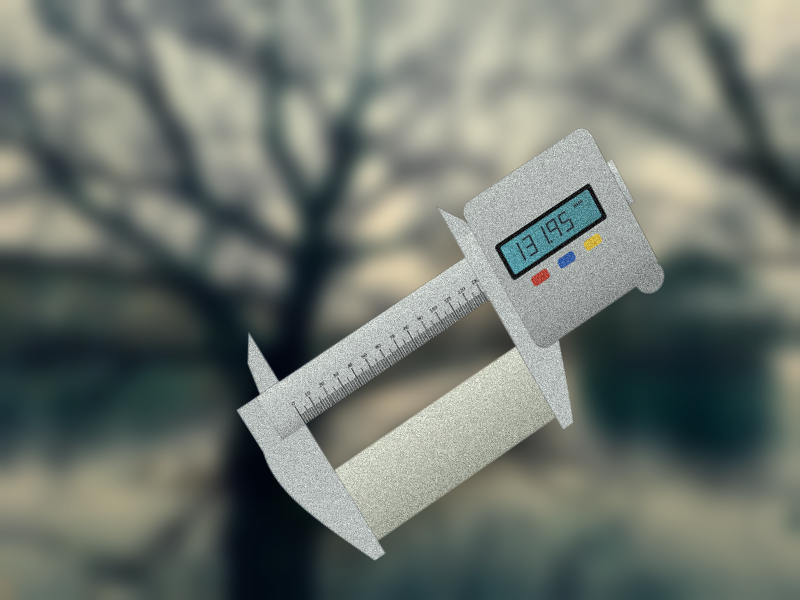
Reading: 131.95 mm
